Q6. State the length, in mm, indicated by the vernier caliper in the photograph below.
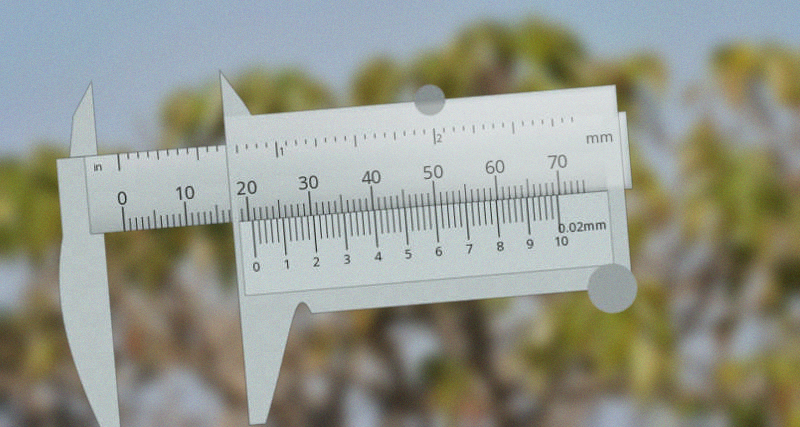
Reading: 20.6 mm
